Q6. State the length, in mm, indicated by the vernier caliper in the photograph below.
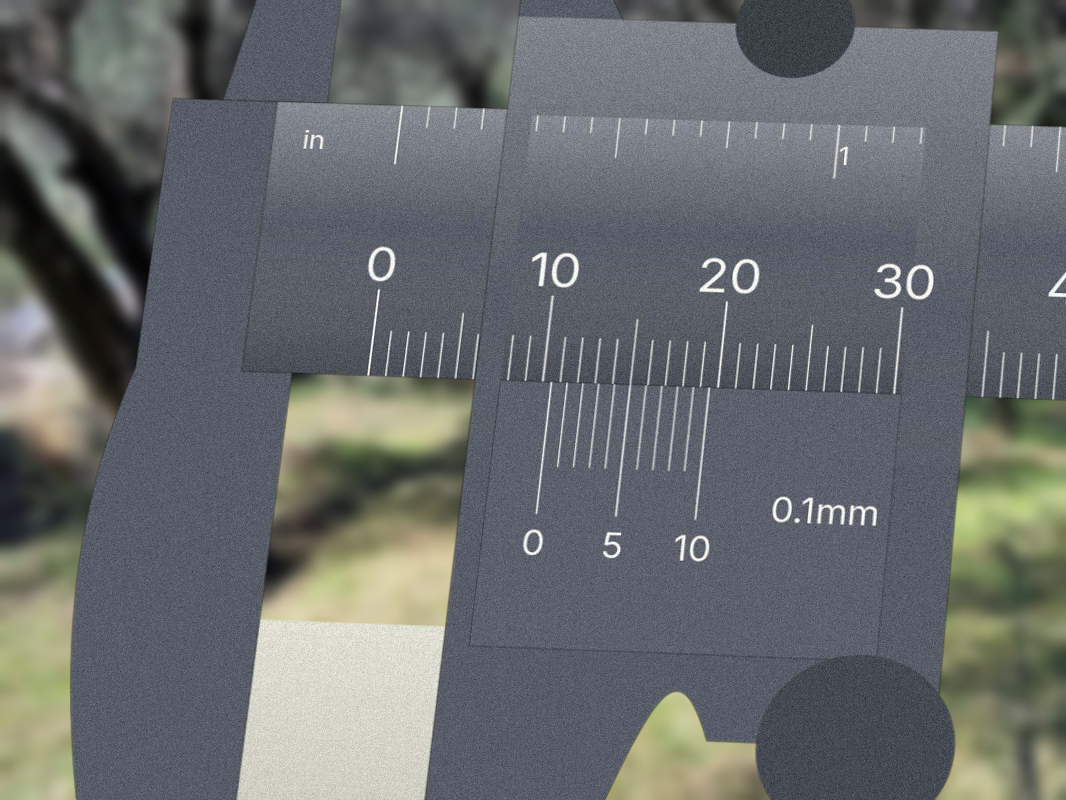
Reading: 10.5 mm
